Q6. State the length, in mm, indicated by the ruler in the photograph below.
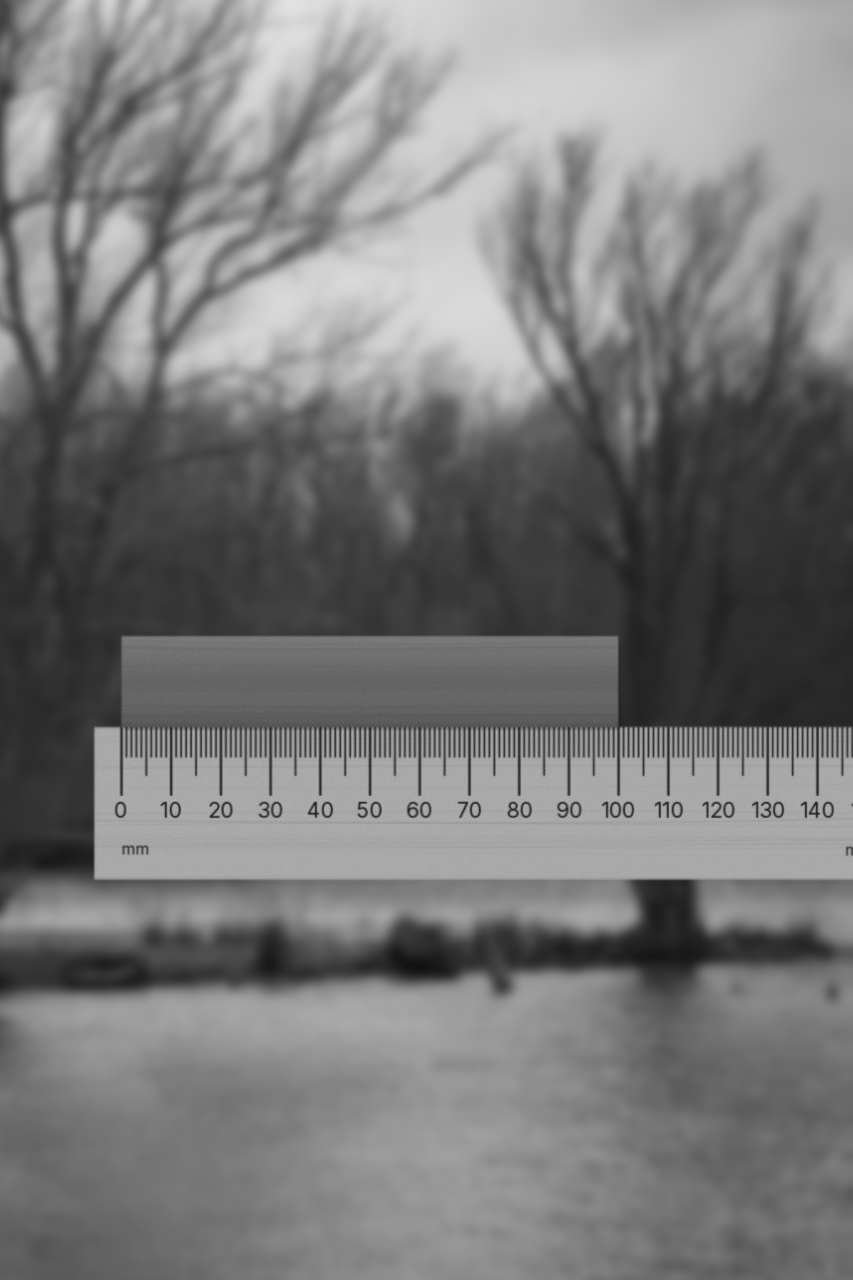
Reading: 100 mm
